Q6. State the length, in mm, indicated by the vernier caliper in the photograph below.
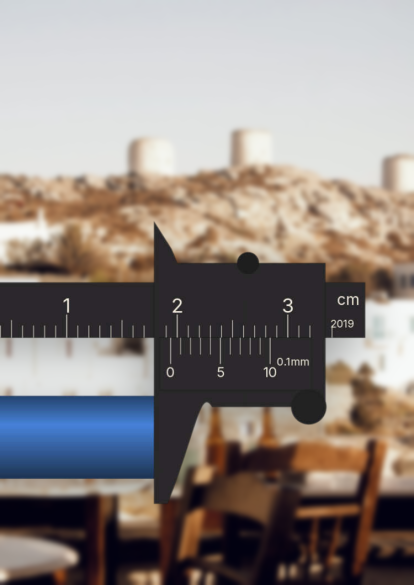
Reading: 19.4 mm
